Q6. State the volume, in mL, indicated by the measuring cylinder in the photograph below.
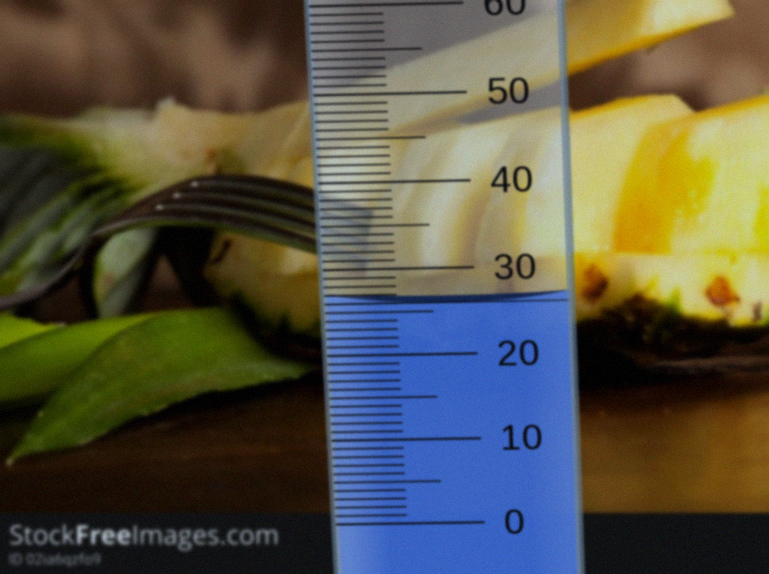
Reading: 26 mL
